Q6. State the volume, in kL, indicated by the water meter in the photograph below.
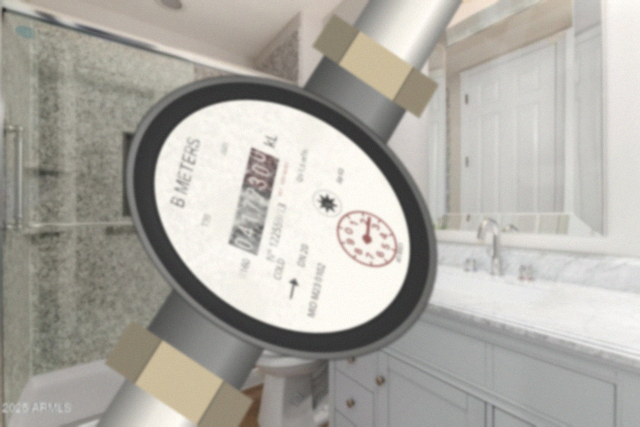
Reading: 4177.3002 kL
